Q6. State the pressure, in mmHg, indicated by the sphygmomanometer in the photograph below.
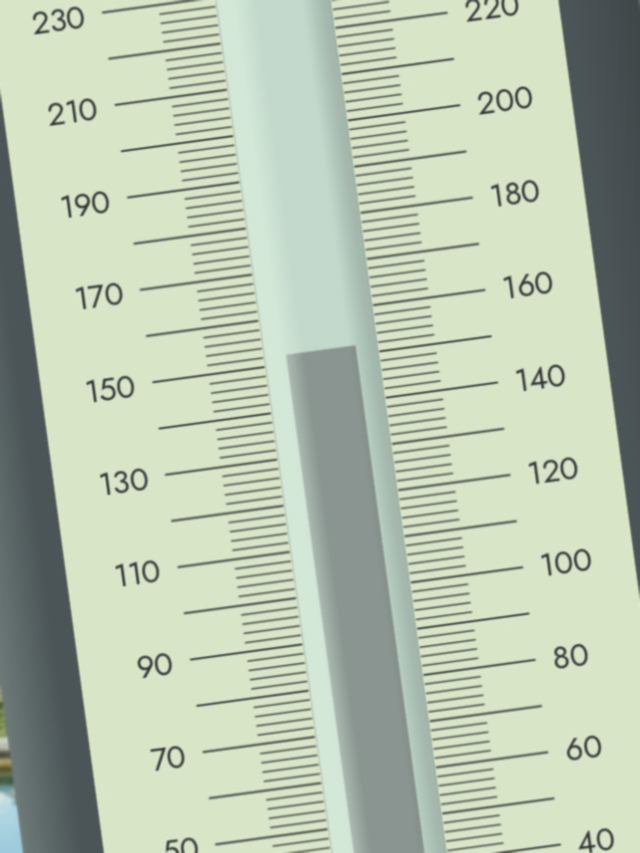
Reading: 152 mmHg
